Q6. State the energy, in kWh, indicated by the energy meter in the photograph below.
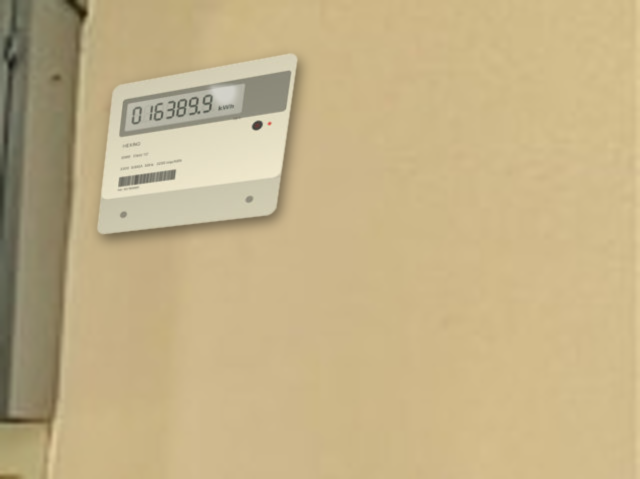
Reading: 16389.9 kWh
